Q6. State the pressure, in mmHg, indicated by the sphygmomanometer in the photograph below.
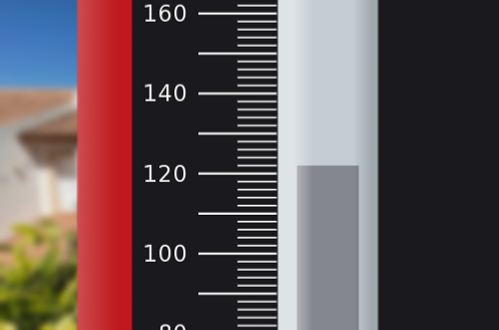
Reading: 122 mmHg
